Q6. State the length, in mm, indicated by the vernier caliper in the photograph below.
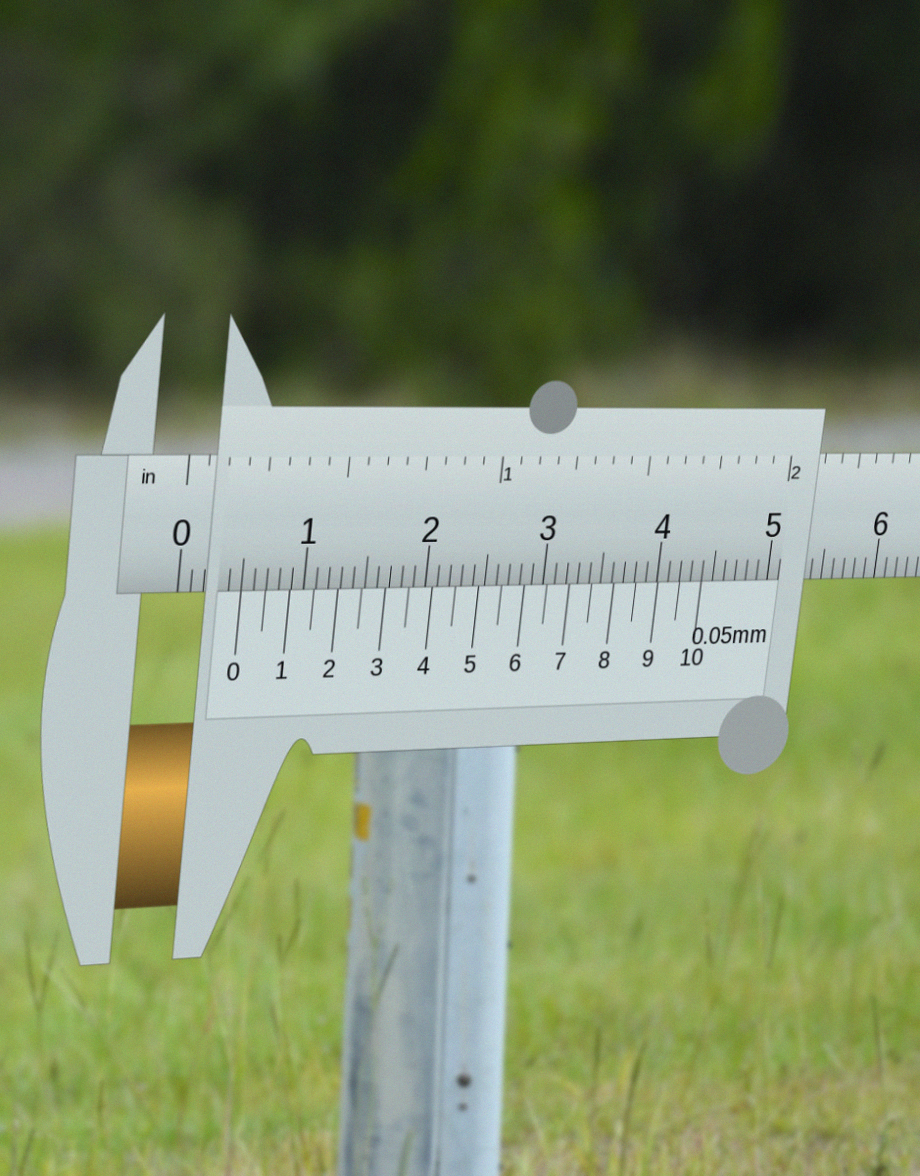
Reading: 5.0 mm
